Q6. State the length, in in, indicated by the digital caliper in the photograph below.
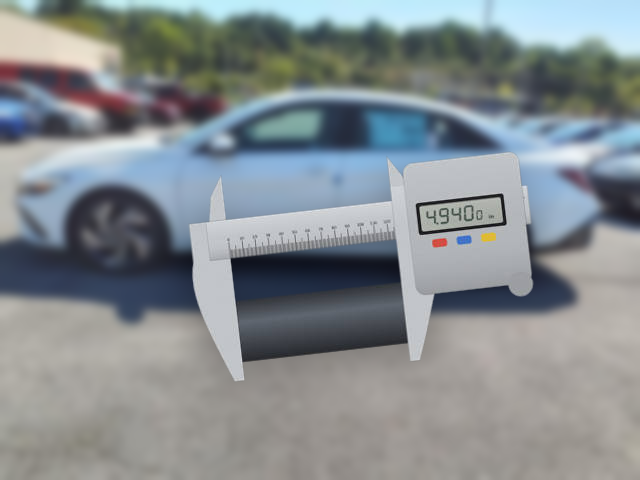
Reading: 4.9400 in
